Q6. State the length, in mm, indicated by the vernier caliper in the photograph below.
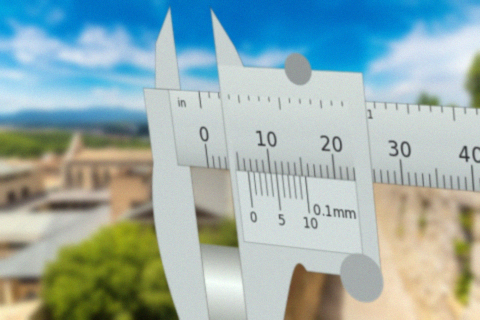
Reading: 6.5 mm
